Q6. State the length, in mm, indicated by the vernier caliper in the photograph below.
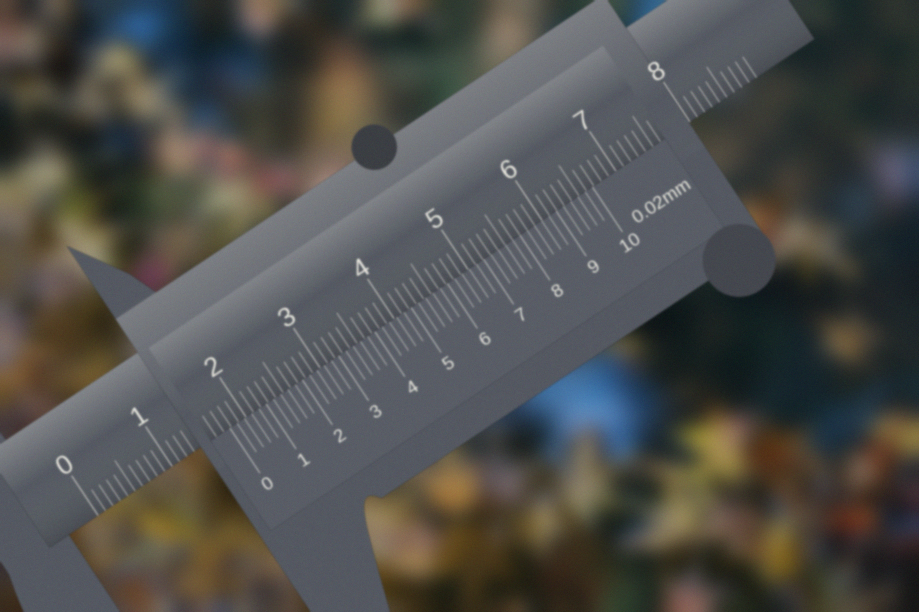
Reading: 17.8 mm
